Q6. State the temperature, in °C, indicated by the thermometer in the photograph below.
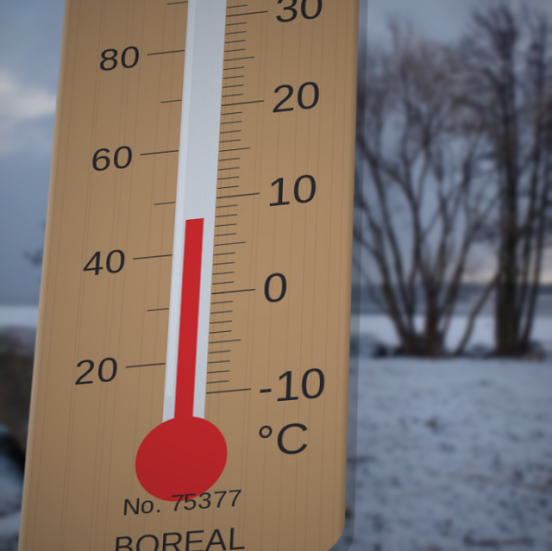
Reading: 8 °C
